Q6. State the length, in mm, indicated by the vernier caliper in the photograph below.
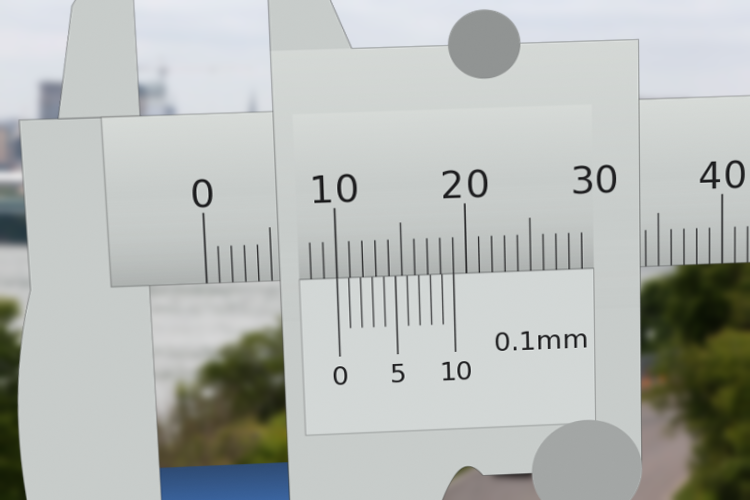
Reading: 10.0 mm
